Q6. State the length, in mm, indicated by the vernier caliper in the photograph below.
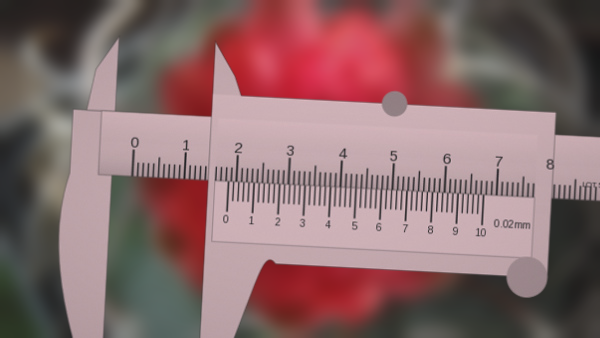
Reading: 18.5 mm
